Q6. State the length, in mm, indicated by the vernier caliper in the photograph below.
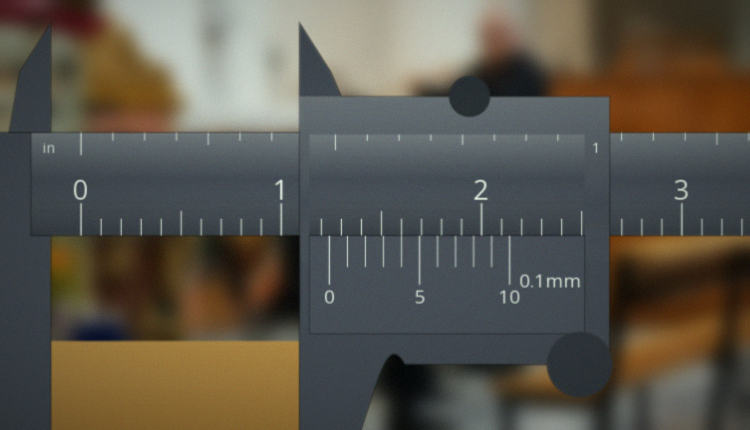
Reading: 12.4 mm
